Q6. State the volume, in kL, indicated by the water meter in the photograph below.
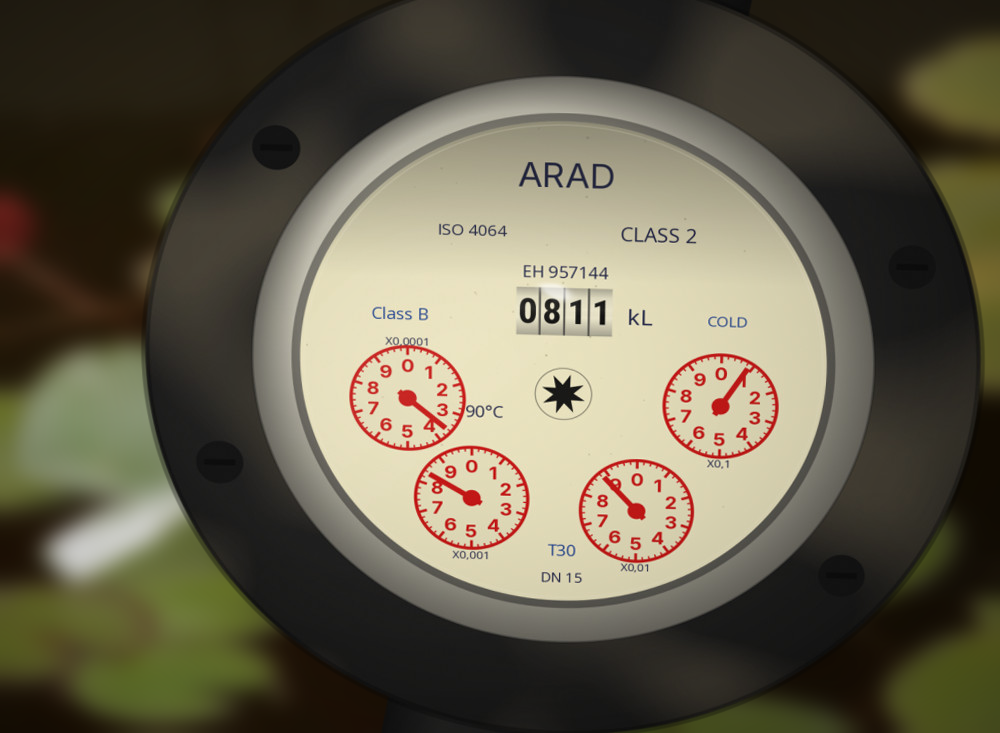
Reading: 811.0883 kL
